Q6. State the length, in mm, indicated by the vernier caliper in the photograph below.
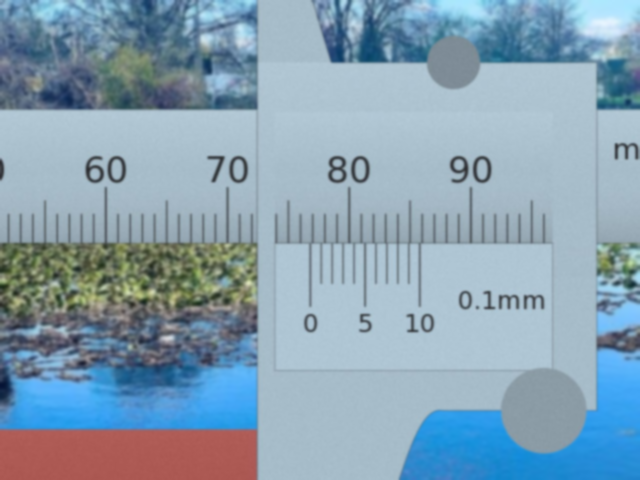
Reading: 76.8 mm
